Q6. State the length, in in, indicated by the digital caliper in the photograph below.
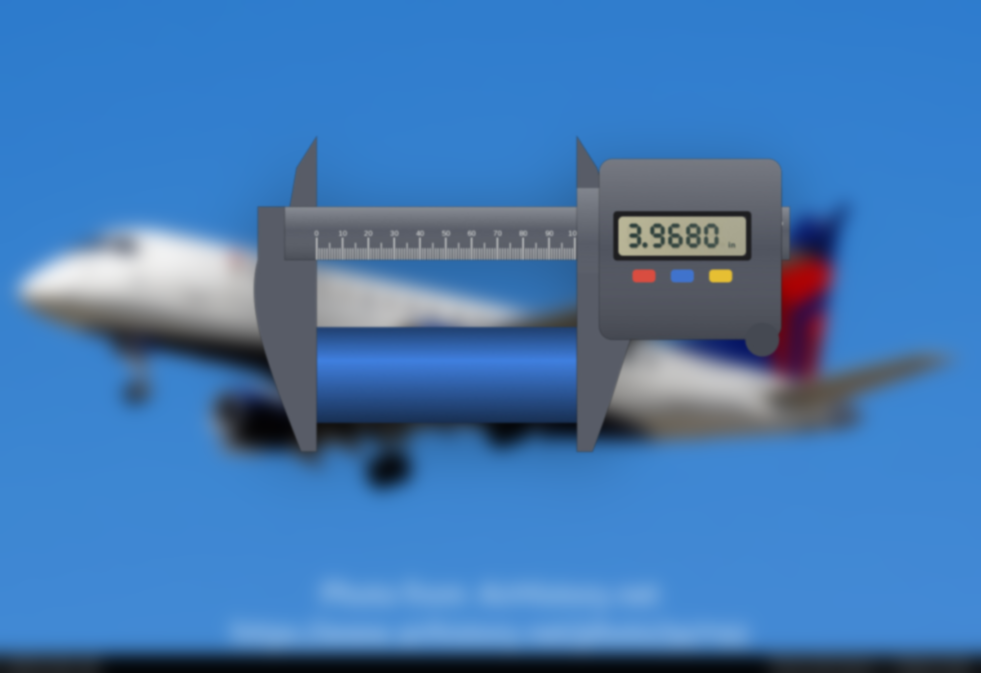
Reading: 3.9680 in
